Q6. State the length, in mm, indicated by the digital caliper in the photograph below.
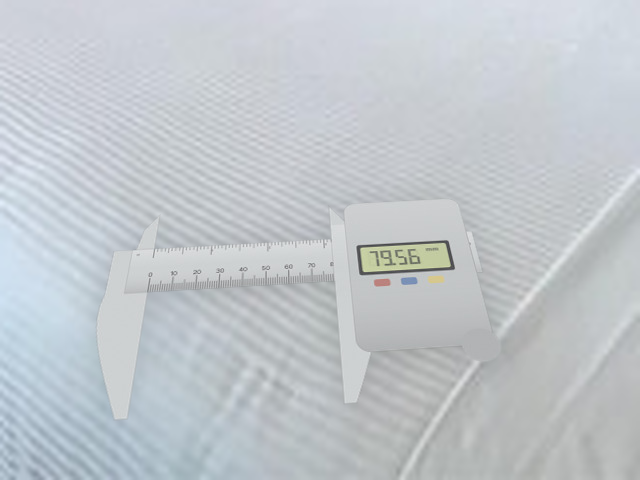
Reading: 79.56 mm
